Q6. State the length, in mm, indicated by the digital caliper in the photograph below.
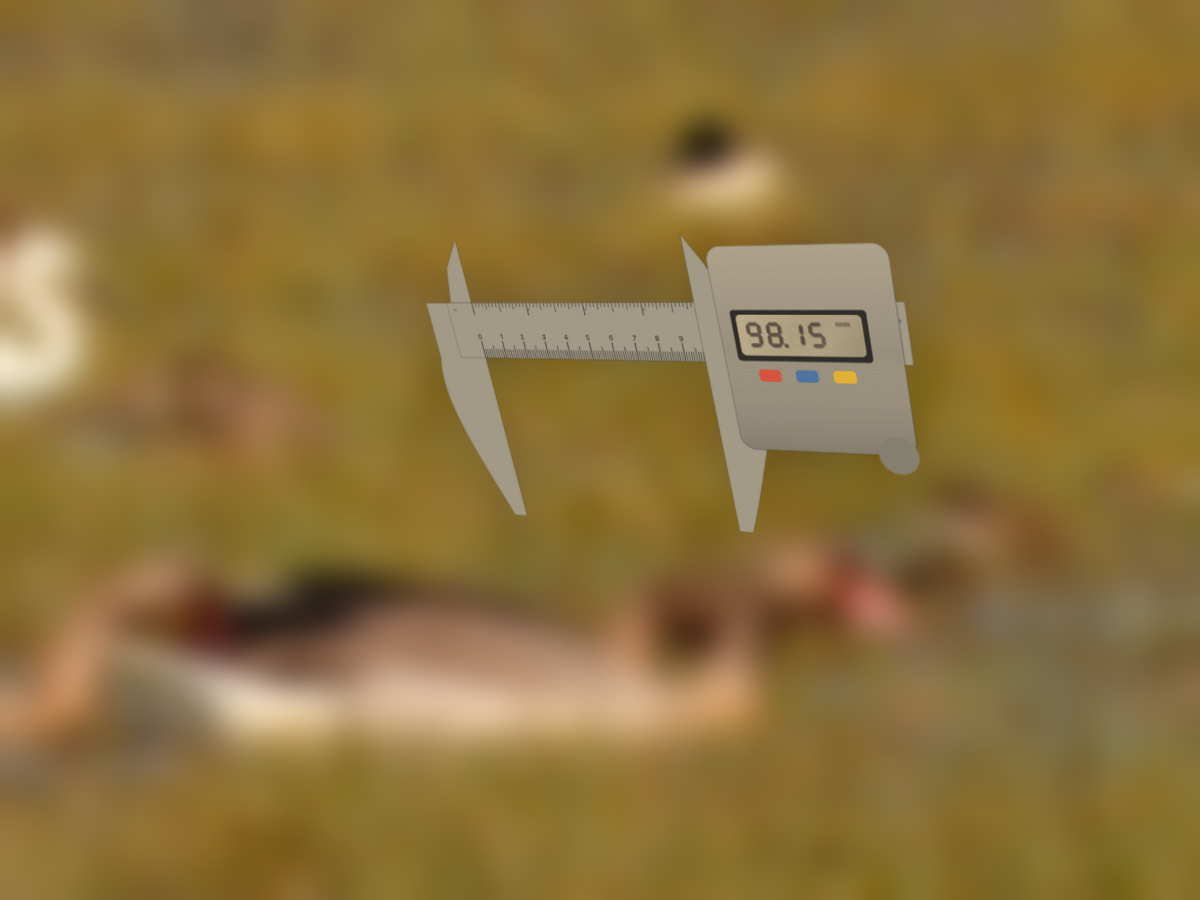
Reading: 98.15 mm
